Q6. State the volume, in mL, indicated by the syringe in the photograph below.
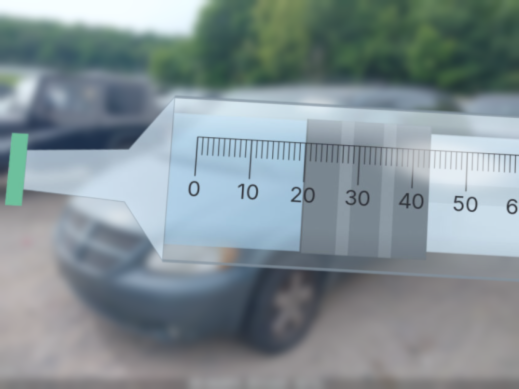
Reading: 20 mL
